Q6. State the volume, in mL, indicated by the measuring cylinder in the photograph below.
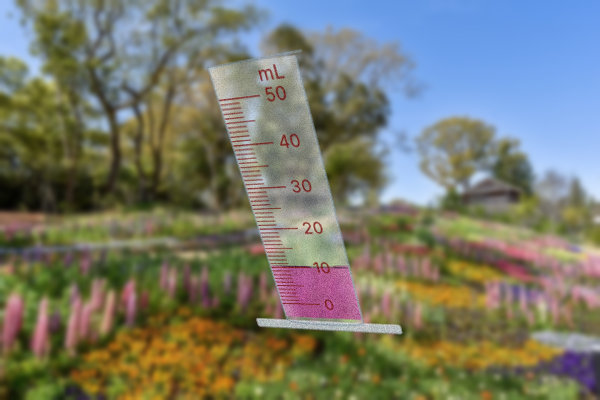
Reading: 10 mL
